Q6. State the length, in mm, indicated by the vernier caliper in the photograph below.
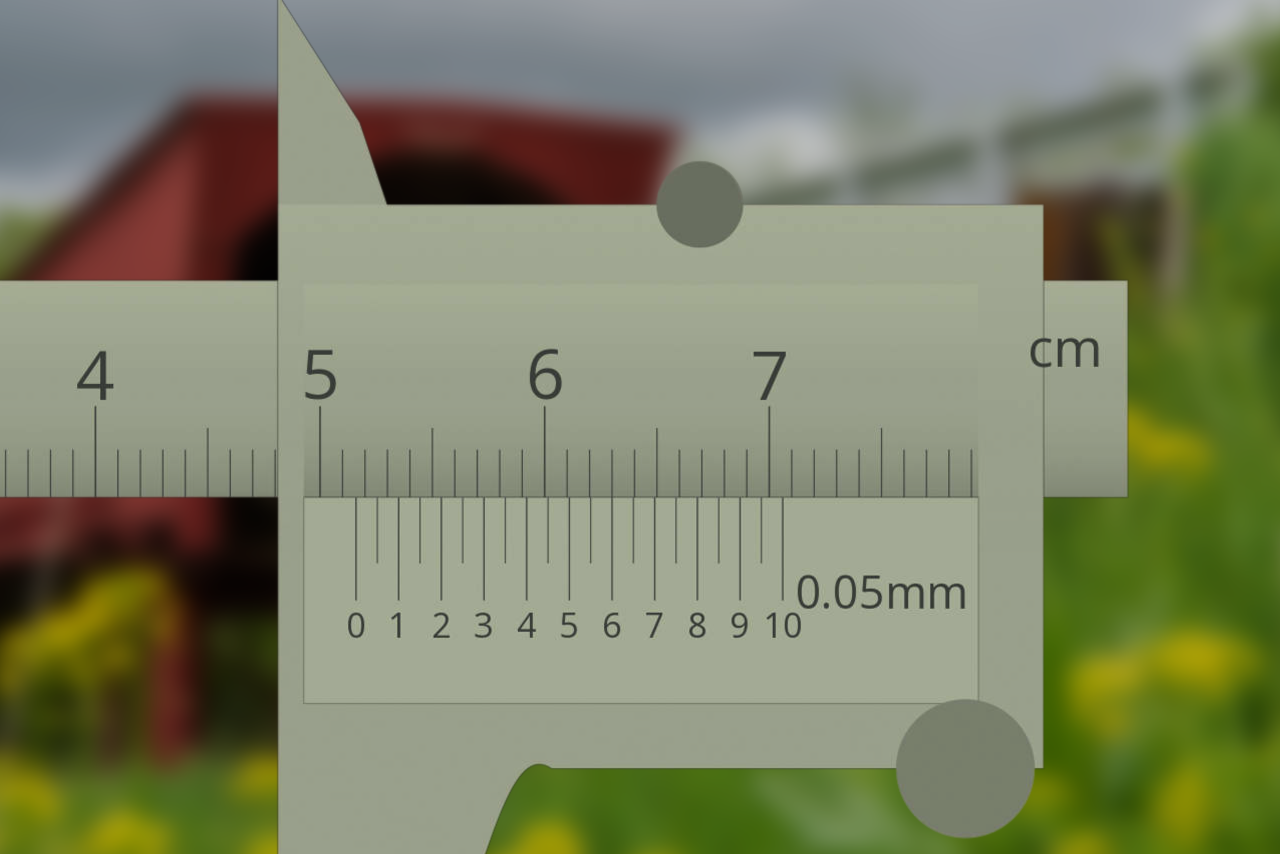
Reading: 51.6 mm
